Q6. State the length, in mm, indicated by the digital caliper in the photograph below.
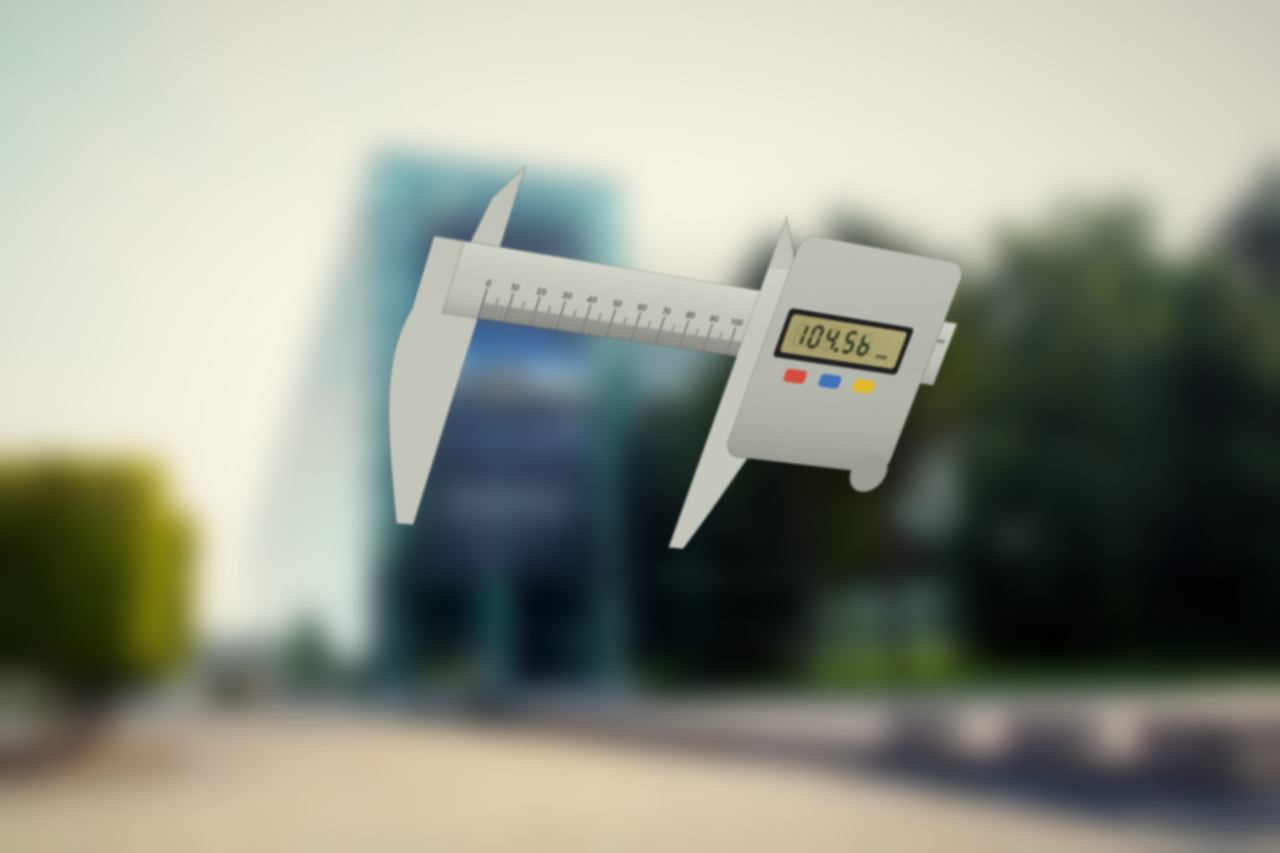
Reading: 104.56 mm
